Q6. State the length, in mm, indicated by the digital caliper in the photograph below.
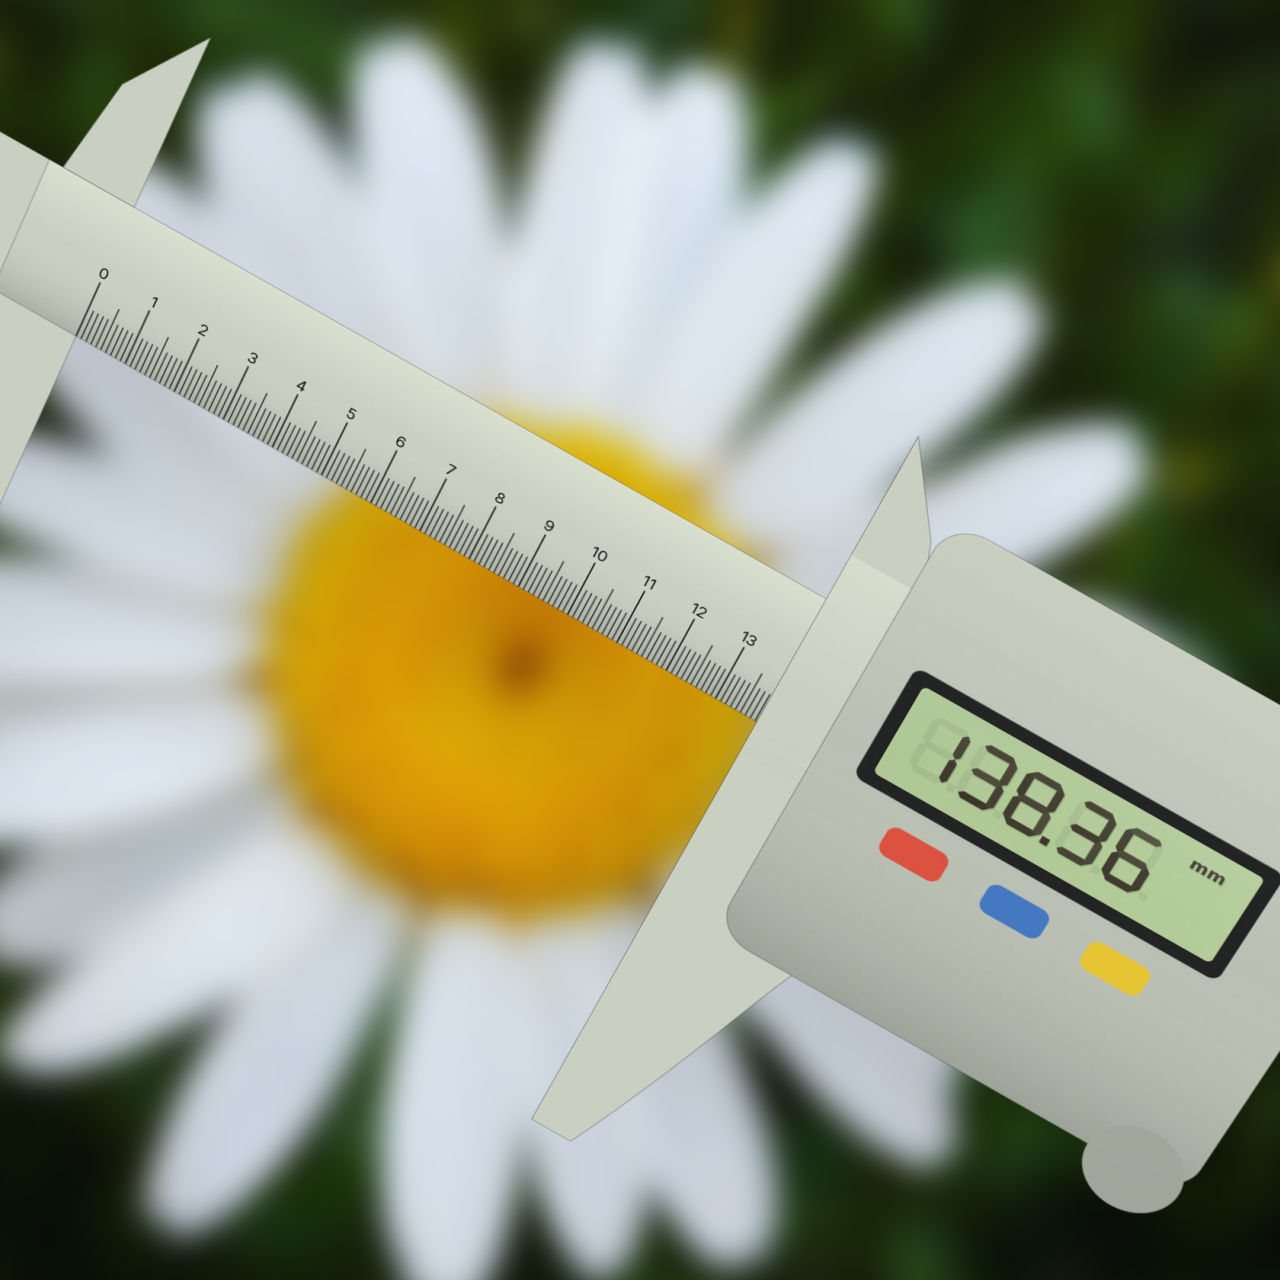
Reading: 138.36 mm
